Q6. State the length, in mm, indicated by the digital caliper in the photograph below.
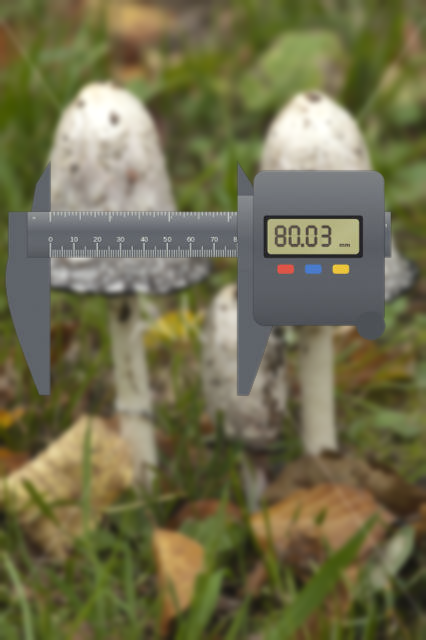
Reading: 80.03 mm
